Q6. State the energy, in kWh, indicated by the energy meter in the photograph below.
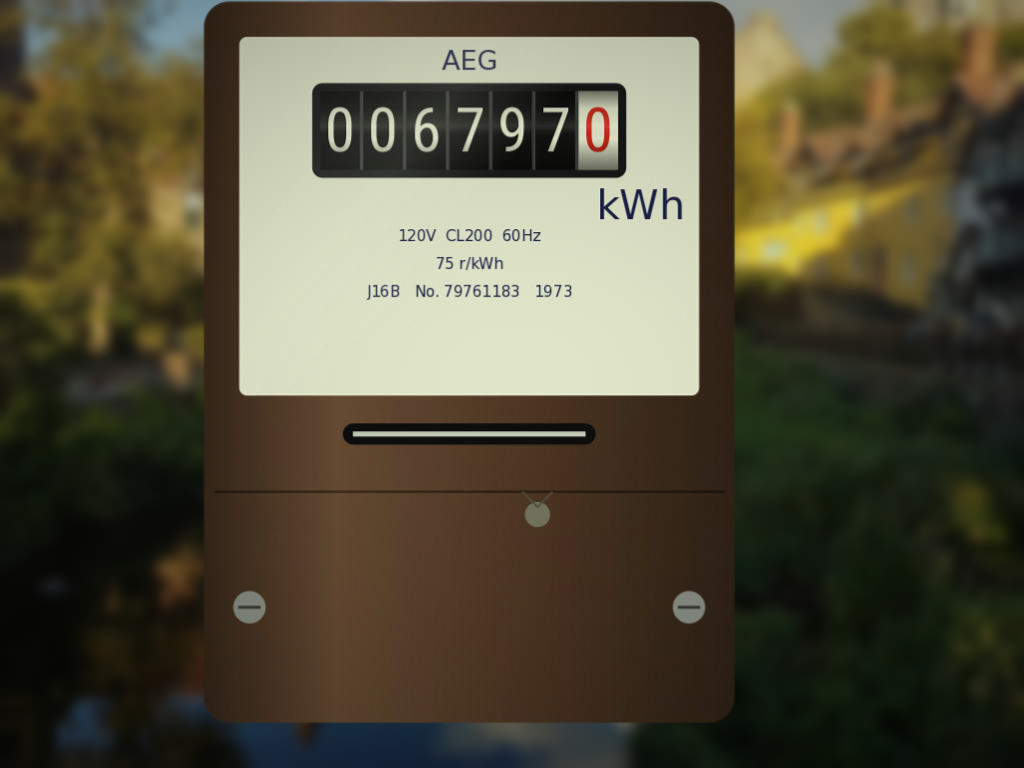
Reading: 6797.0 kWh
